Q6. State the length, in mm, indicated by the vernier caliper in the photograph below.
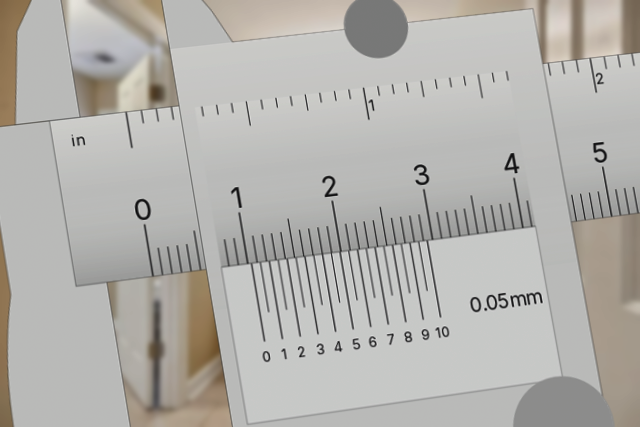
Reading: 10.4 mm
